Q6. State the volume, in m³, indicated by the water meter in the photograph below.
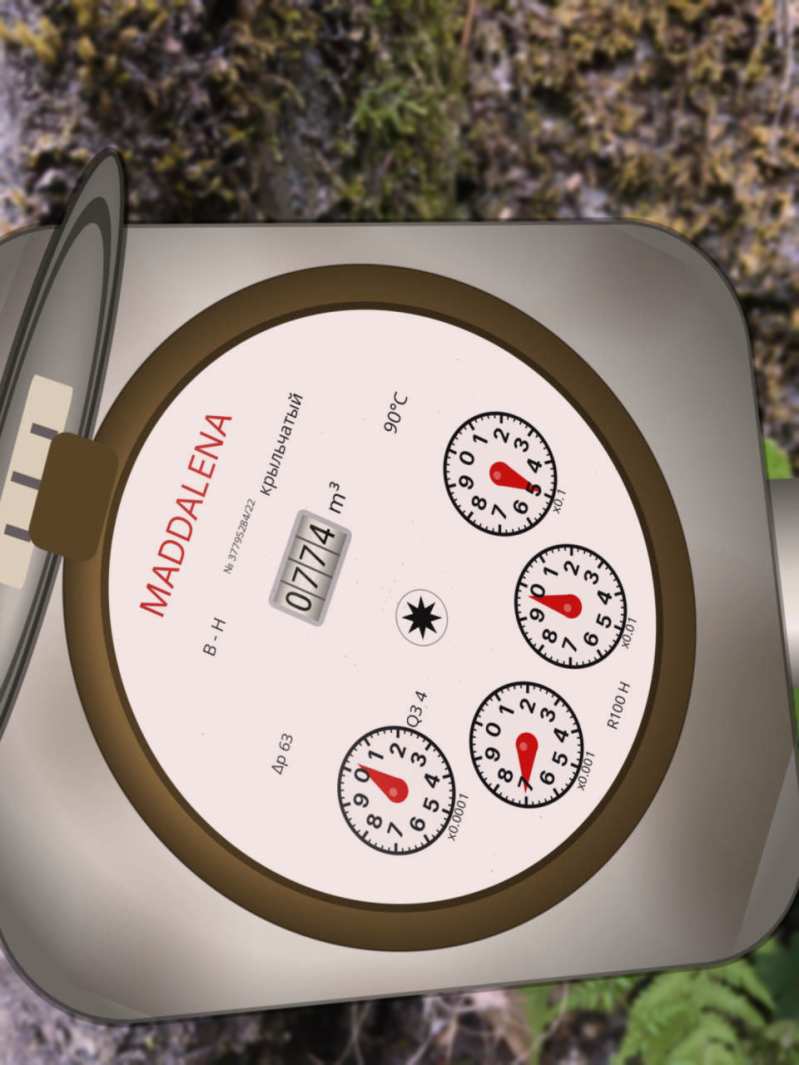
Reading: 774.4970 m³
